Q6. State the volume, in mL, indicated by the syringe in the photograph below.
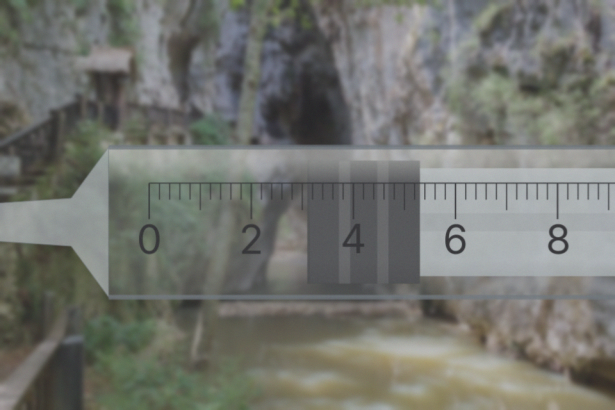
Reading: 3.1 mL
